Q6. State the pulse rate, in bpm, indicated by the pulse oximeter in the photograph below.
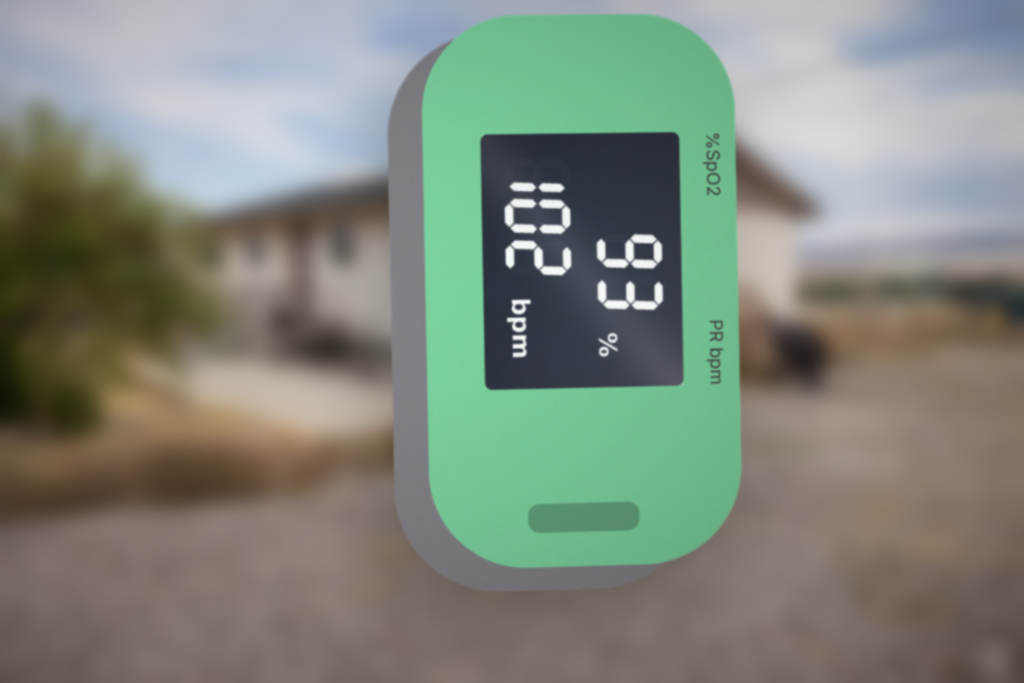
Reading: 102 bpm
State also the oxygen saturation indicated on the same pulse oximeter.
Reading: 93 %
